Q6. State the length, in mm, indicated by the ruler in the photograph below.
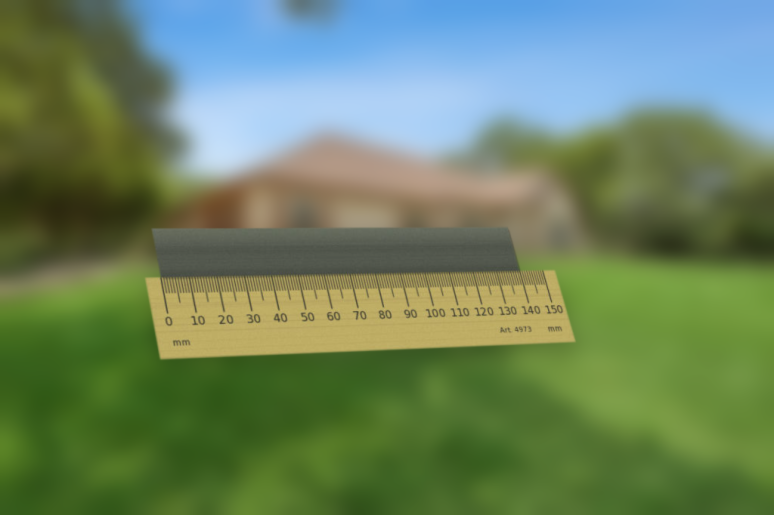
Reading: 140 mm
